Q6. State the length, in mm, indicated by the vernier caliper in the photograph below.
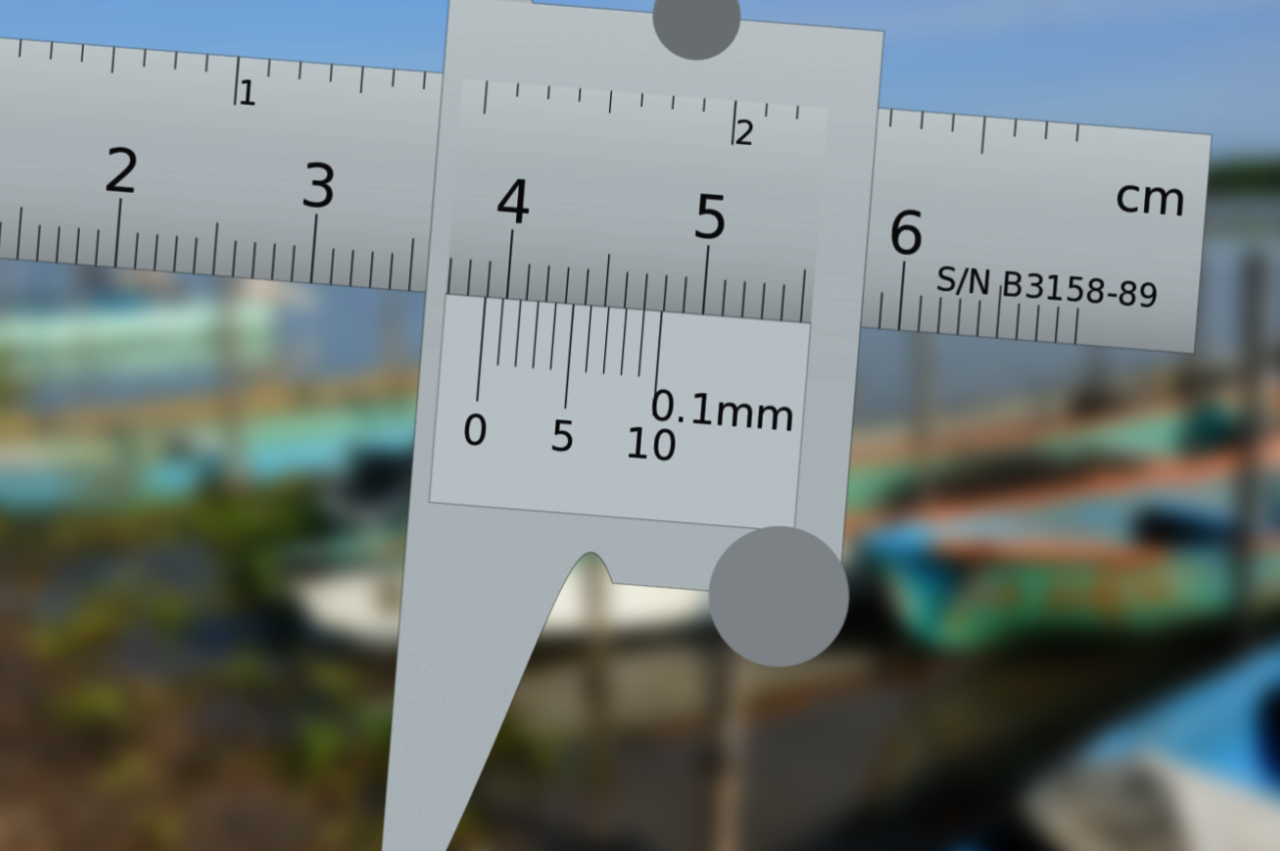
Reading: 38.9 mm
